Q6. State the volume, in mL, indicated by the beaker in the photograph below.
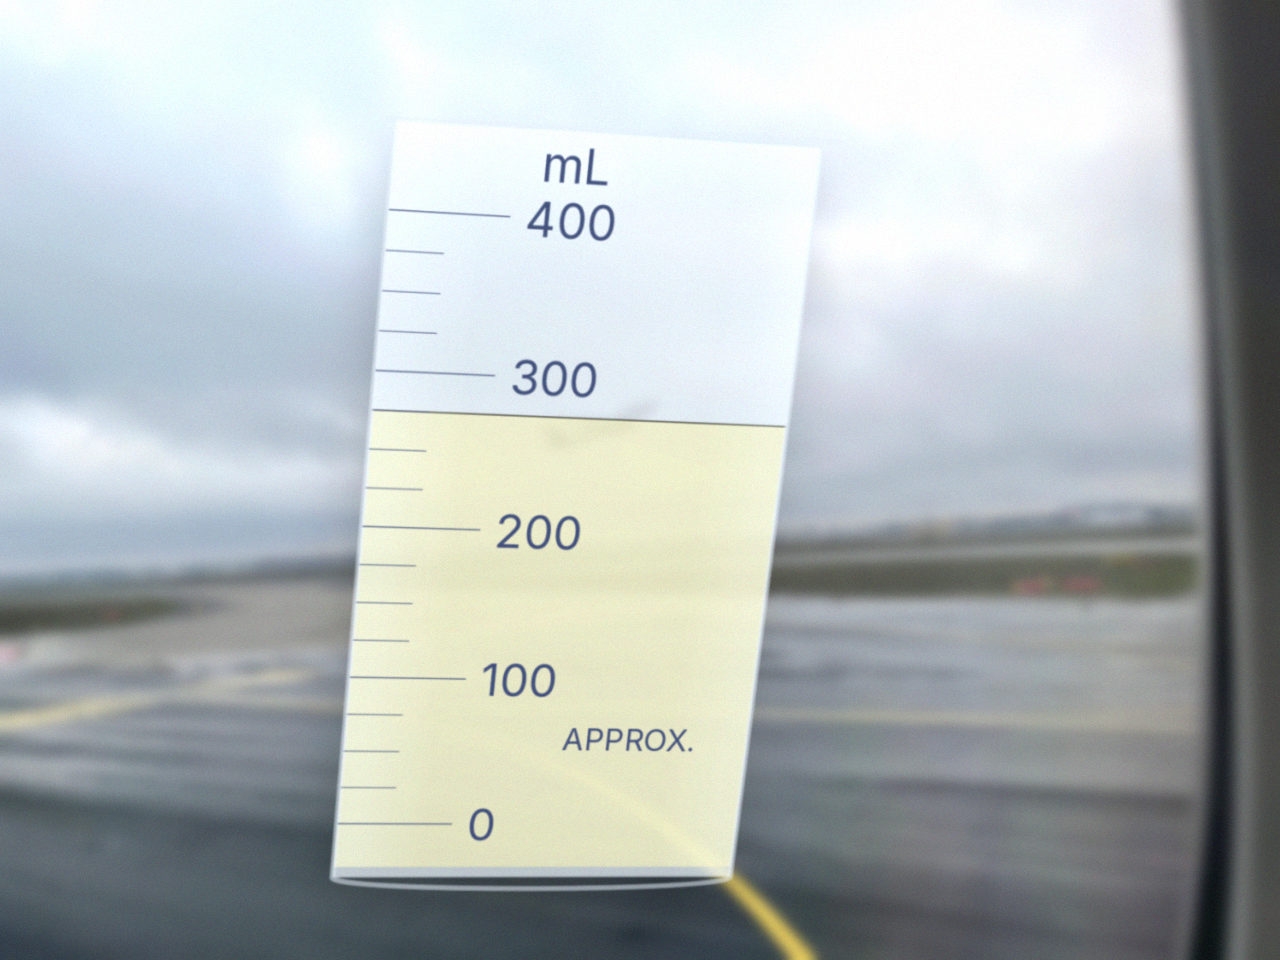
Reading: 275 mL
